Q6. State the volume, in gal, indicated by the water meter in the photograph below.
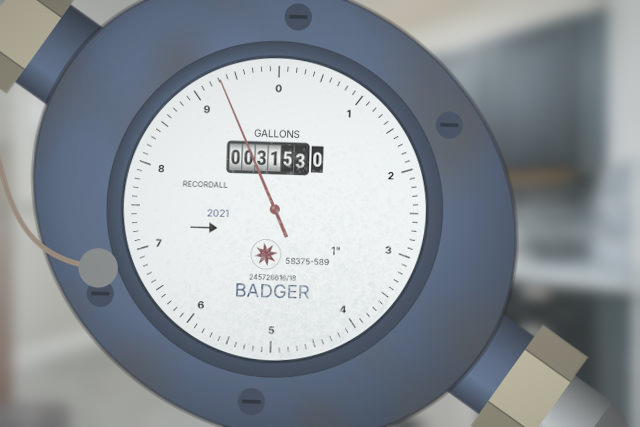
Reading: 31529.3 gal
